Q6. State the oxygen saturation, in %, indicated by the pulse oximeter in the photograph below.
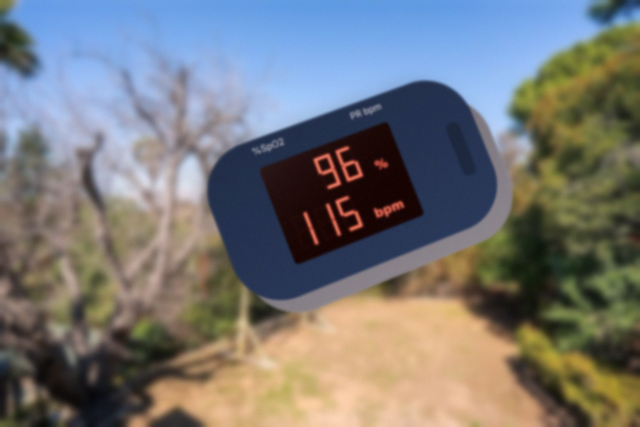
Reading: 96 %
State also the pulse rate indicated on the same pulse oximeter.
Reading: 115 bpm
